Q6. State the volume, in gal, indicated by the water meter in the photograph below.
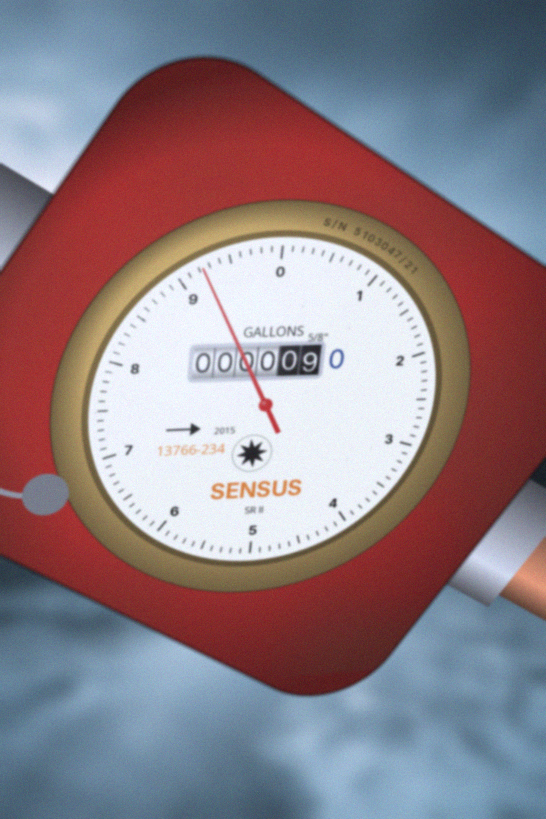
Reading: 89.2 gal
